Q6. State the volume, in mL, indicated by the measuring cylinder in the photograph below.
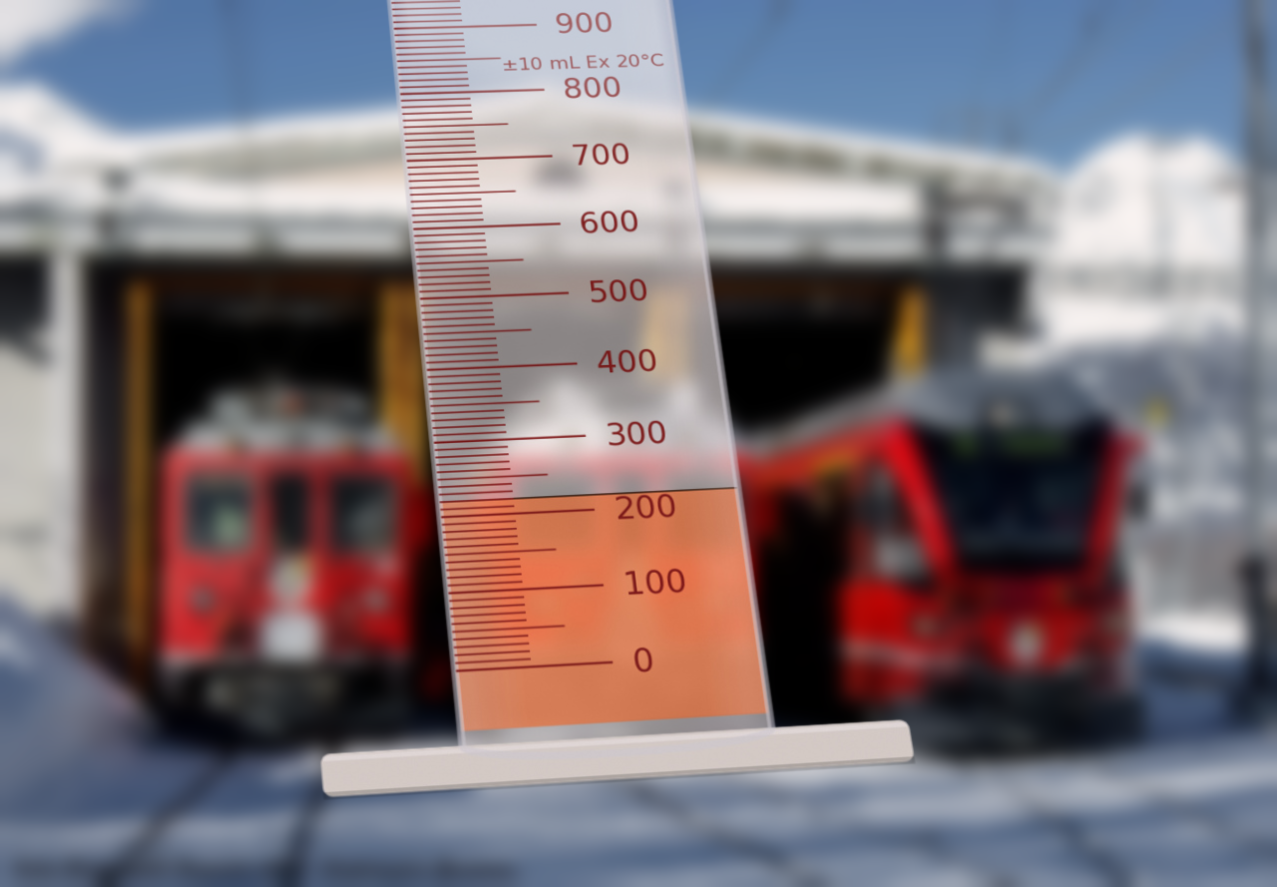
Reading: 220 mL
